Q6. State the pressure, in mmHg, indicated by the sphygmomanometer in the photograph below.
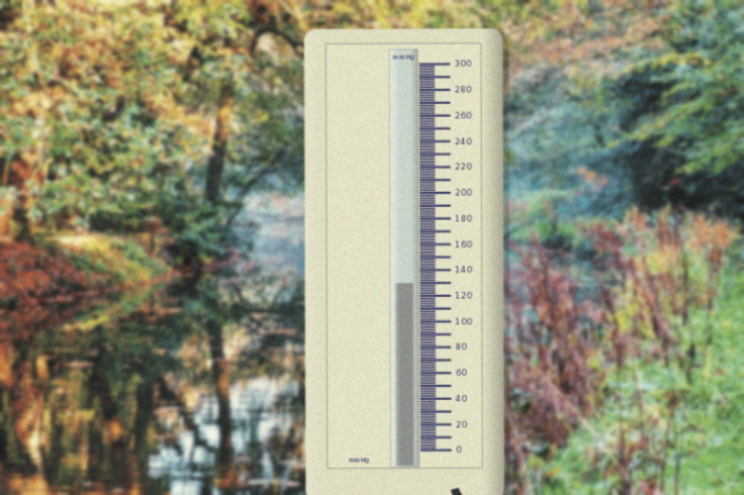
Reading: 130 mmHg
